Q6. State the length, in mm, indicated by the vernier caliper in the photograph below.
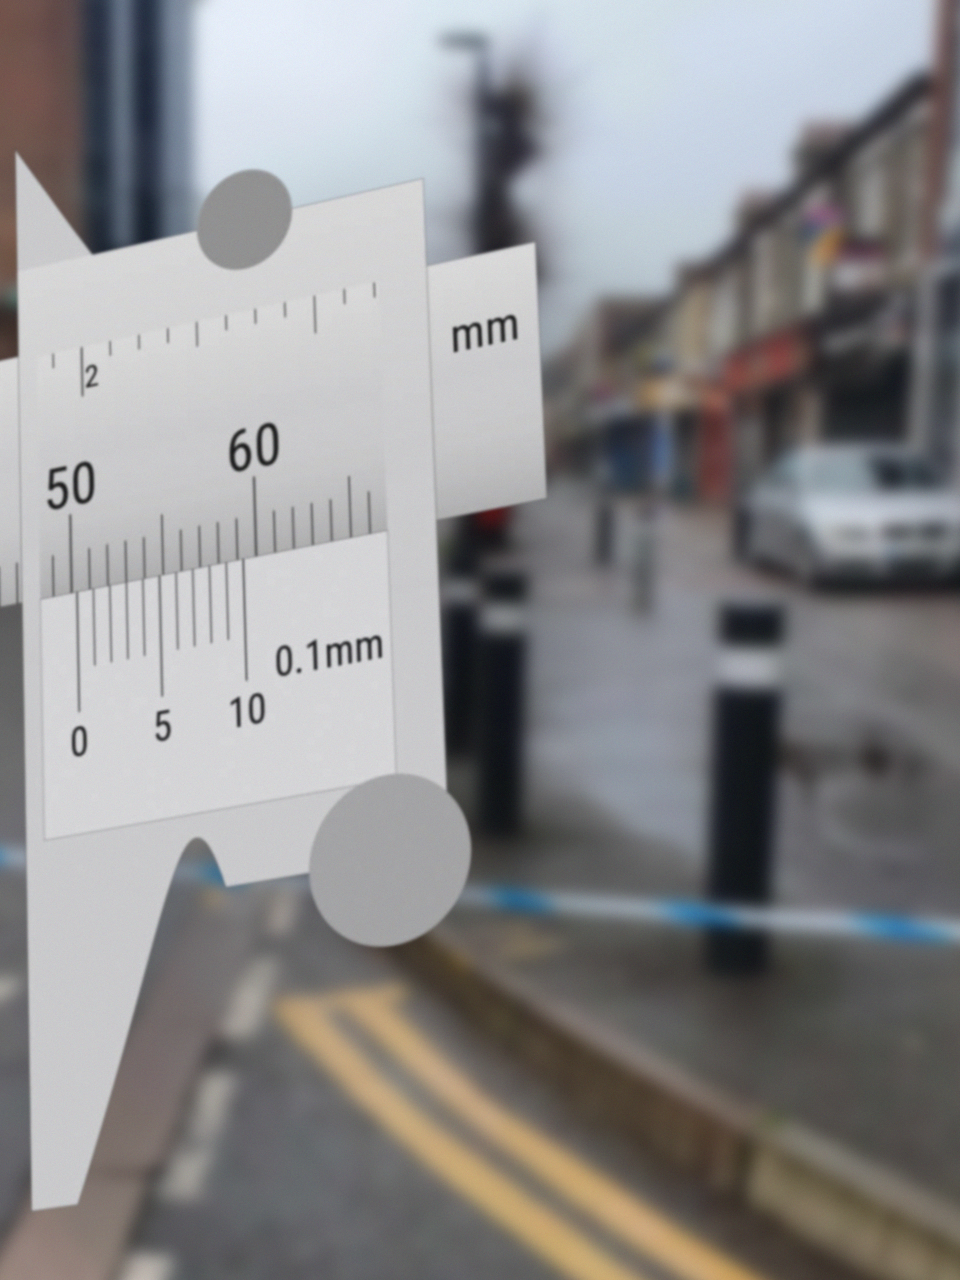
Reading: 50.3 mm
